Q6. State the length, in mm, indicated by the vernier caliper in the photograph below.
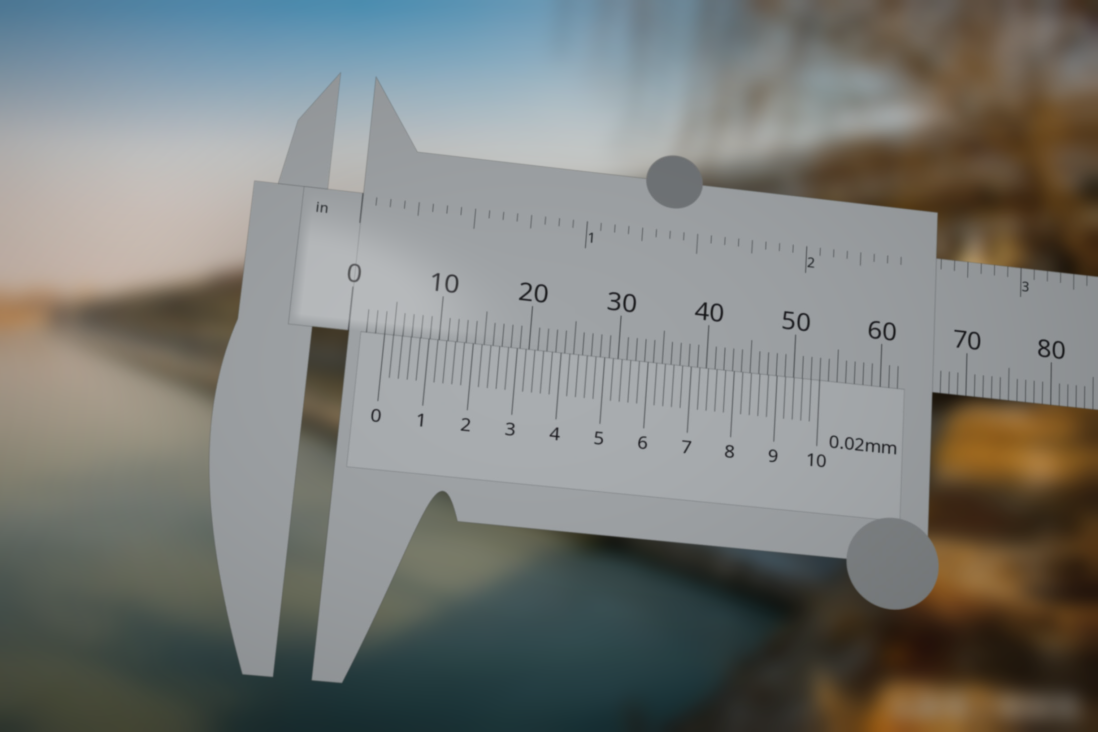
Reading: 4.0 mm
